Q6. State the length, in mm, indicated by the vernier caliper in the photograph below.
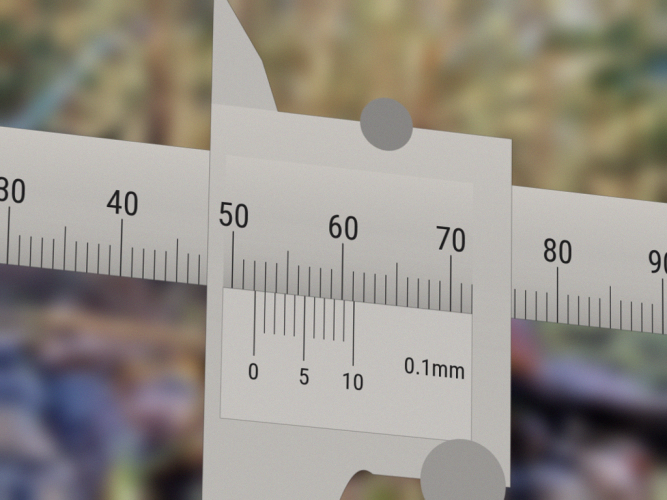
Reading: 52.1 mm
